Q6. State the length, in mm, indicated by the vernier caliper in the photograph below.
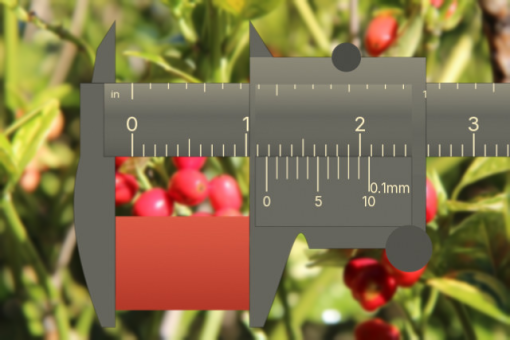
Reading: 11.8 mm
